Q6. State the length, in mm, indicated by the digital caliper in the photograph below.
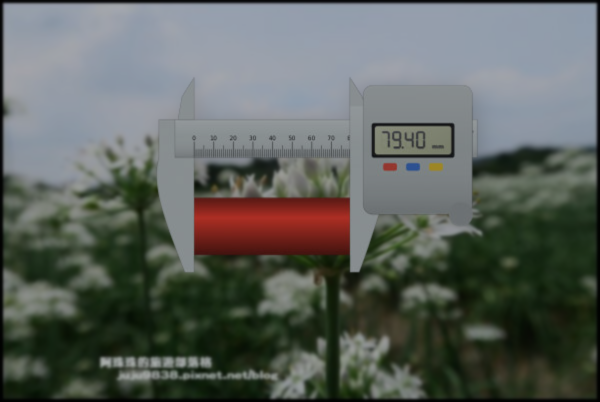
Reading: 79.40 mm
